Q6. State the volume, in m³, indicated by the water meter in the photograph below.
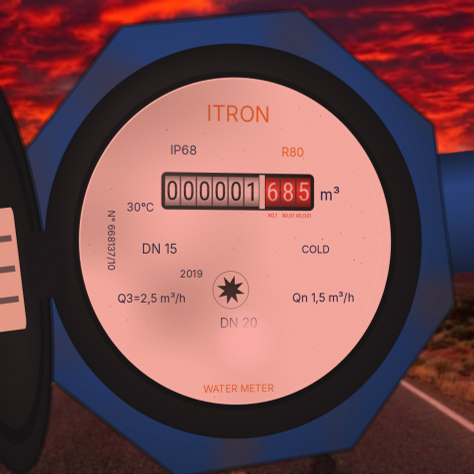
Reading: 1.685 m³
